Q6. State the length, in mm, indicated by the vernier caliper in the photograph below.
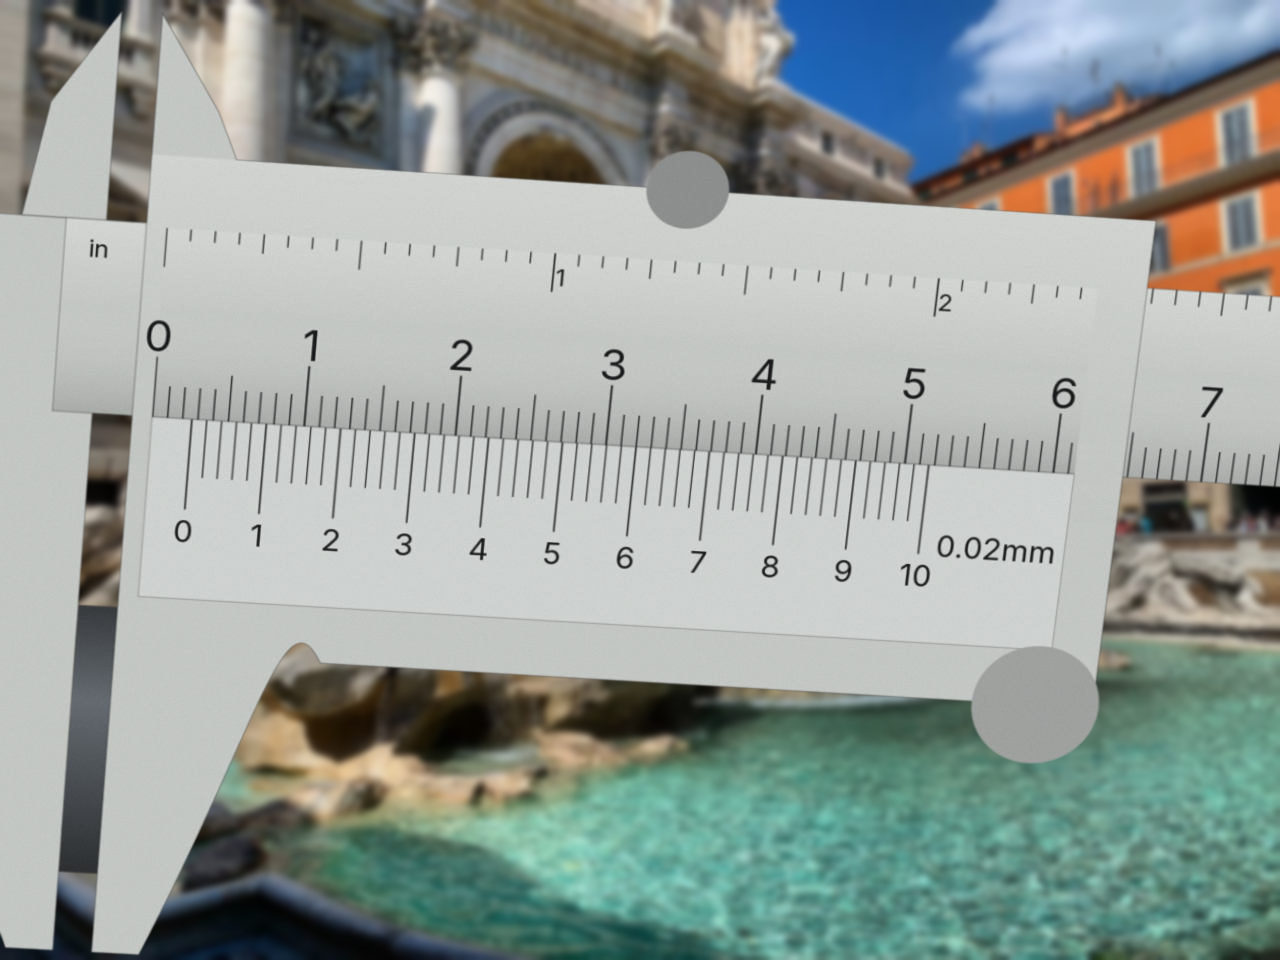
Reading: 2.6 mm
